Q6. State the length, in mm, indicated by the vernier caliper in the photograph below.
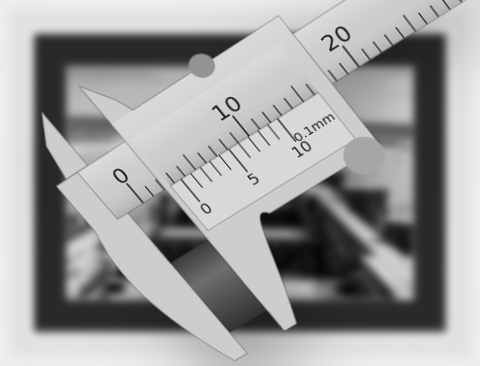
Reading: 3.6 mm
